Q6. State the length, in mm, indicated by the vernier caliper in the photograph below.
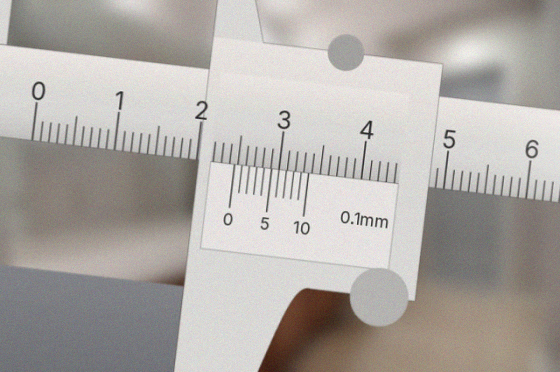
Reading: 24.6 mm
